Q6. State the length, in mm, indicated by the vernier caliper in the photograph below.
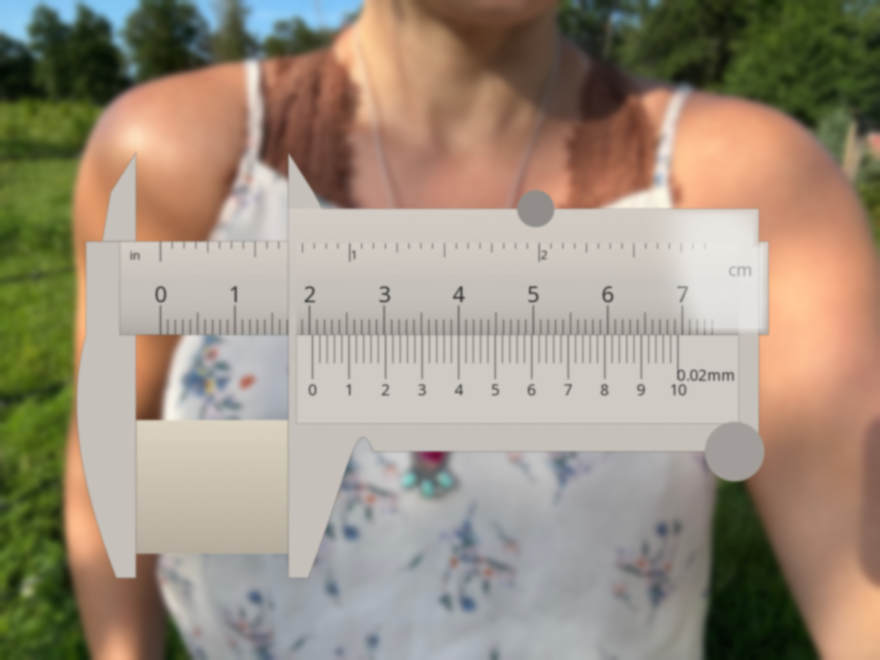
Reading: 20.4 mm
